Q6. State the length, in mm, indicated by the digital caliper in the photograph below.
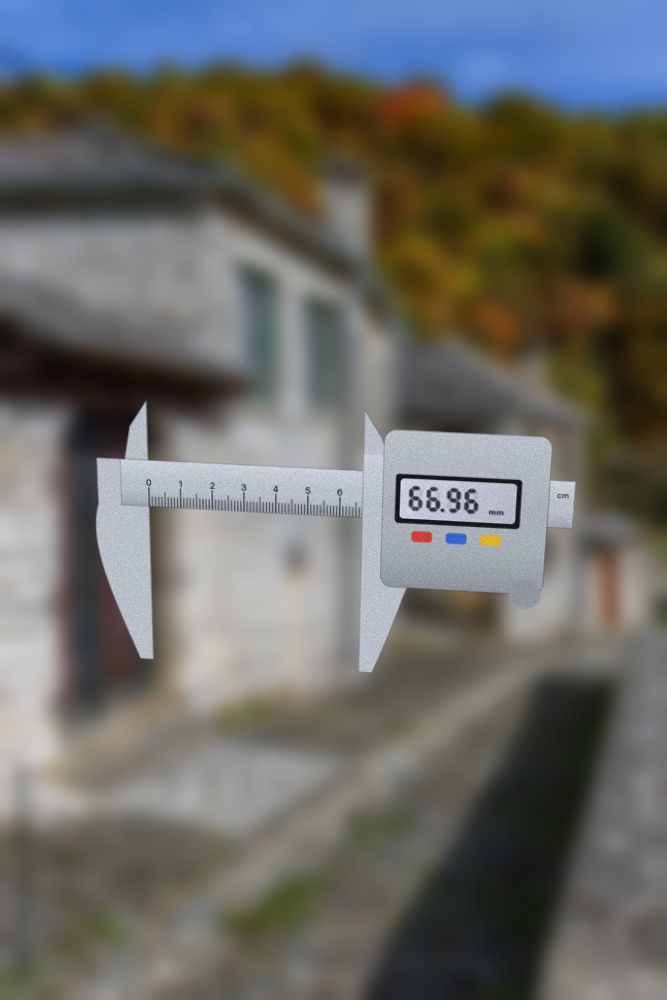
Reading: 66.96 mm
